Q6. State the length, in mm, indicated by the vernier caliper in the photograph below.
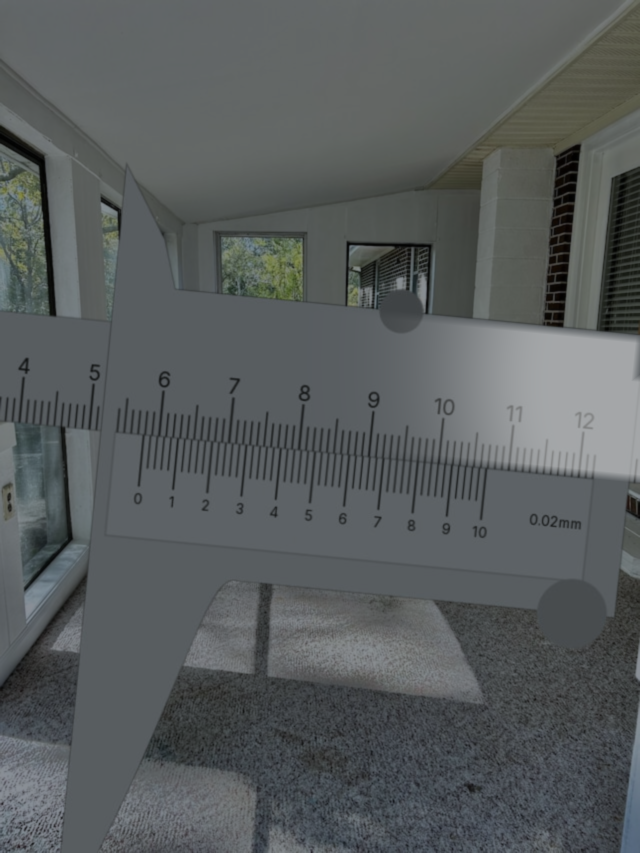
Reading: 57.8 mm
